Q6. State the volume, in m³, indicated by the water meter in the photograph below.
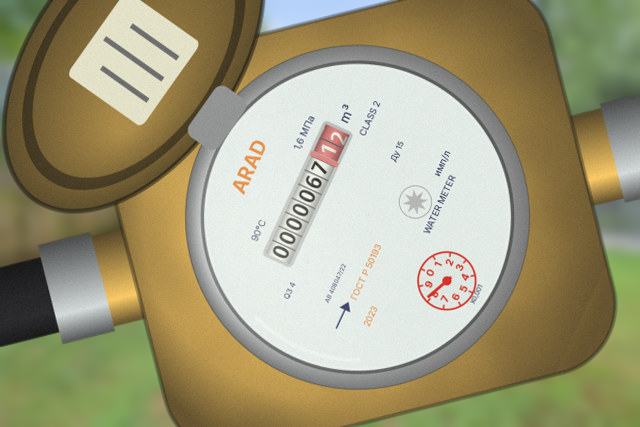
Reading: 67.118 m³
